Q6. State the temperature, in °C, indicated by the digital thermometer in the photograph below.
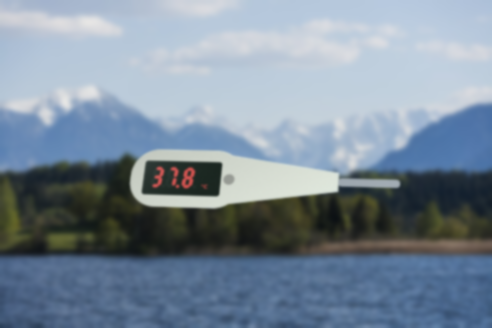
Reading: 37.8 °C
